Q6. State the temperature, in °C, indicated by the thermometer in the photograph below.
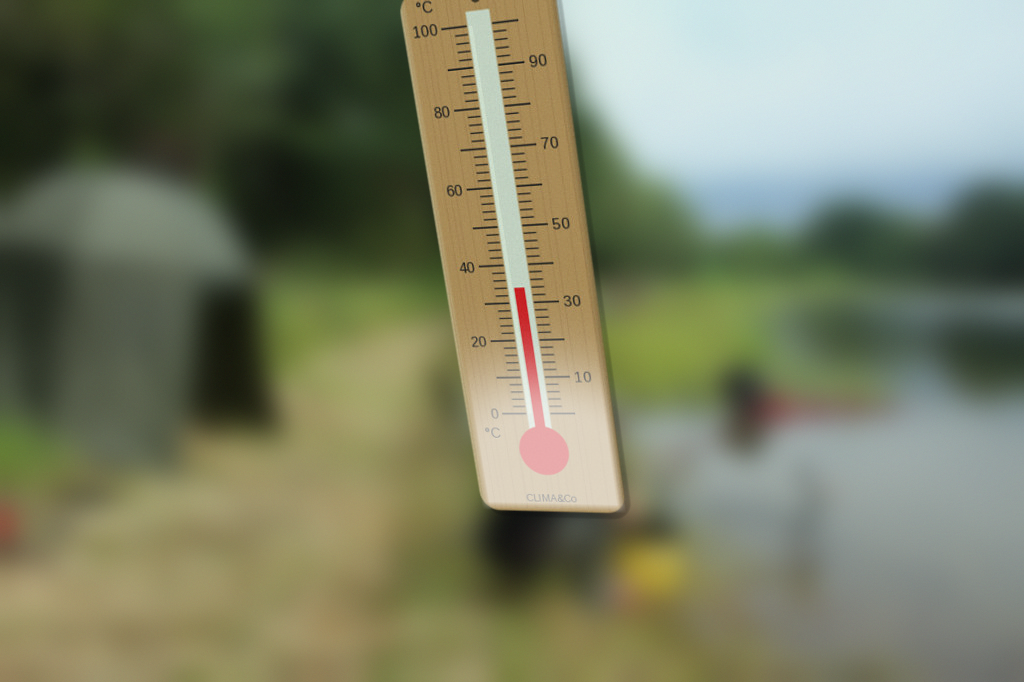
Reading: 34 °C
